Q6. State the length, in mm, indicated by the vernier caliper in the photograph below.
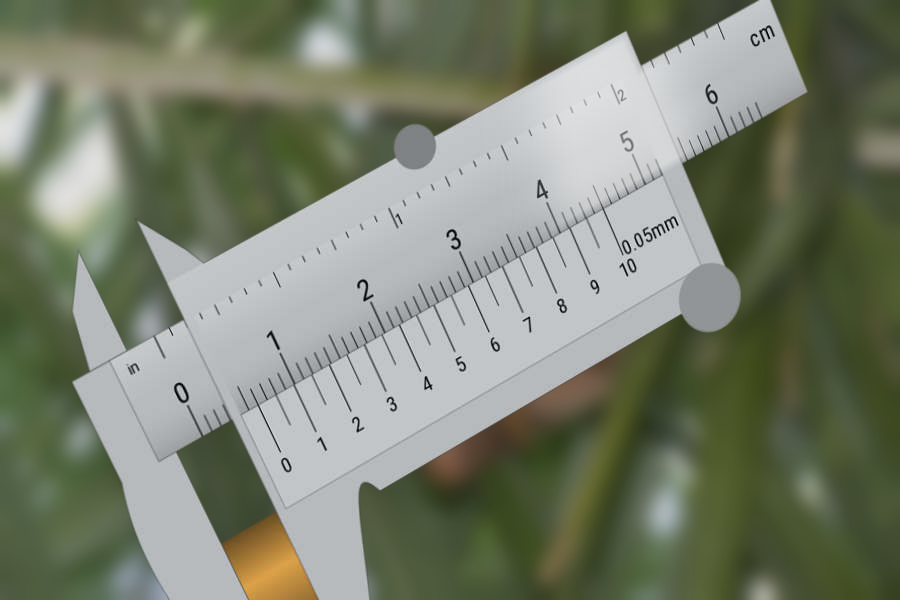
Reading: 6.0 mm
